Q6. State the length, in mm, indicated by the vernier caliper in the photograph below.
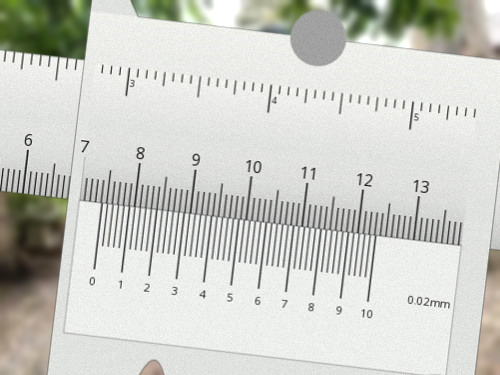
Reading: 74.2 mm
